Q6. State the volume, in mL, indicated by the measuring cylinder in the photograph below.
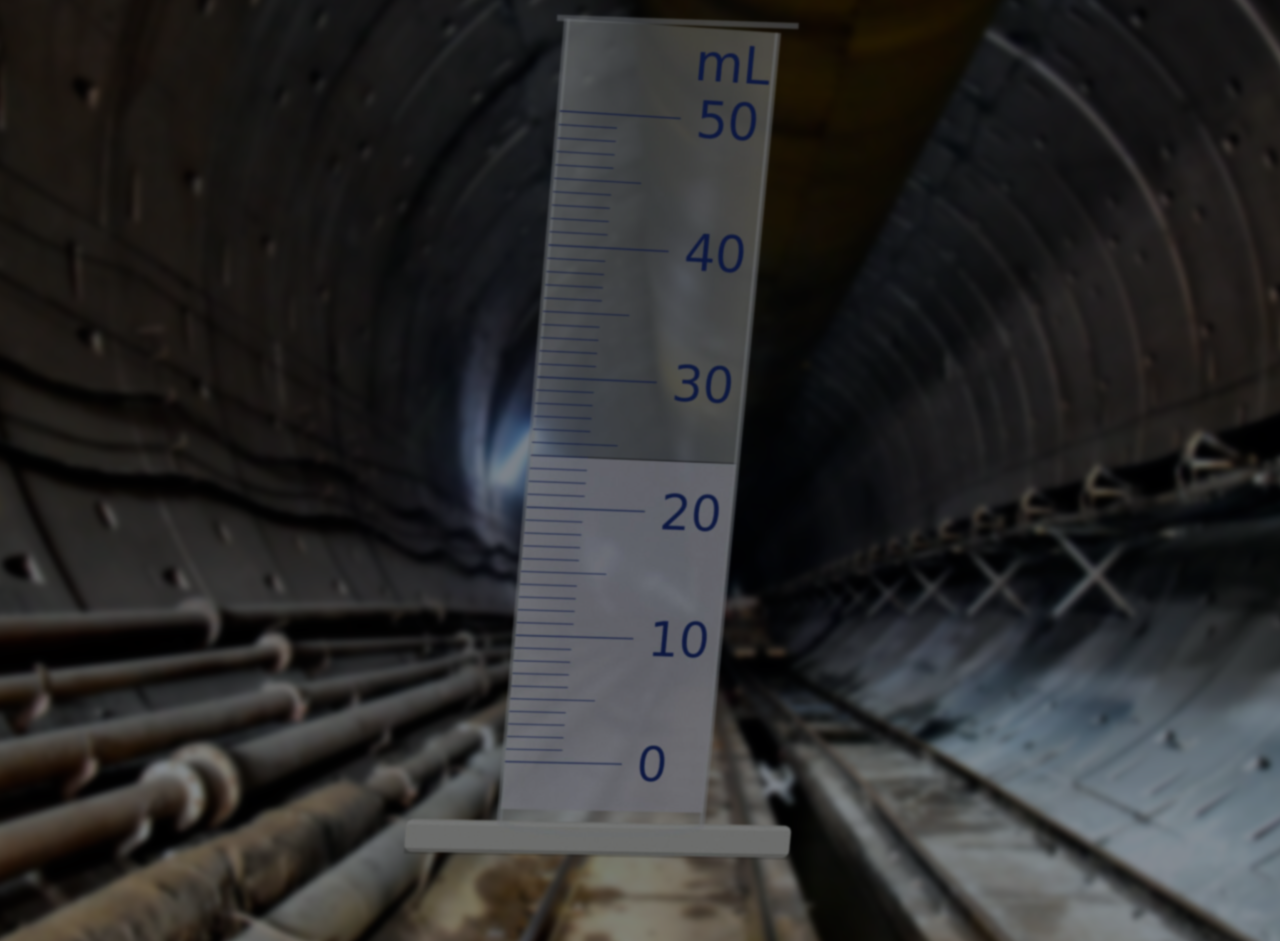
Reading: 24 mL
